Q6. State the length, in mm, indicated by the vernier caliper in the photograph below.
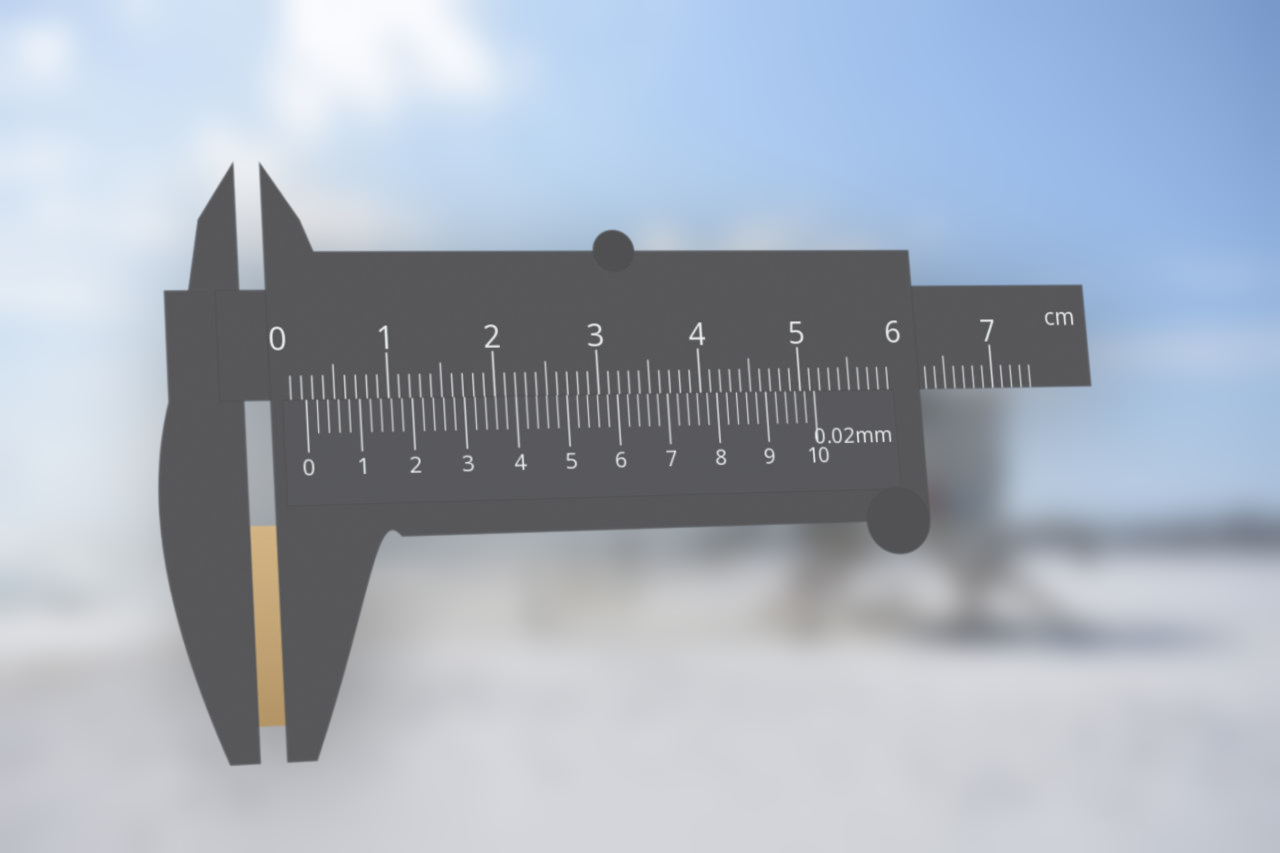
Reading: 2.4 mm
